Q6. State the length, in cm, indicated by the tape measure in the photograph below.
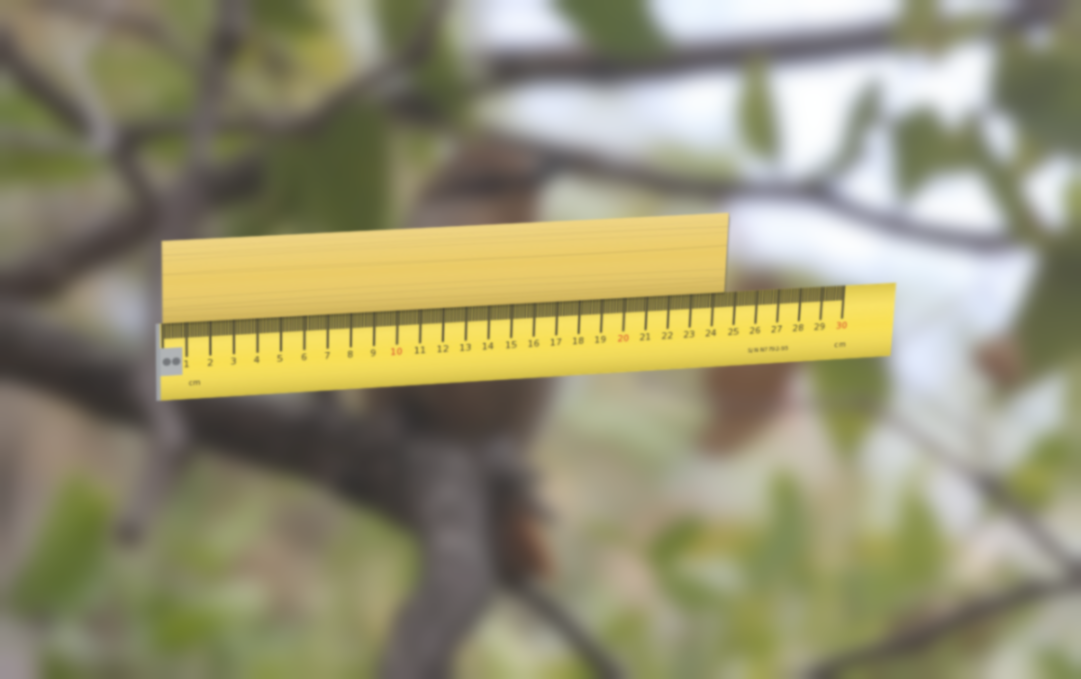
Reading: 24.5 cm
